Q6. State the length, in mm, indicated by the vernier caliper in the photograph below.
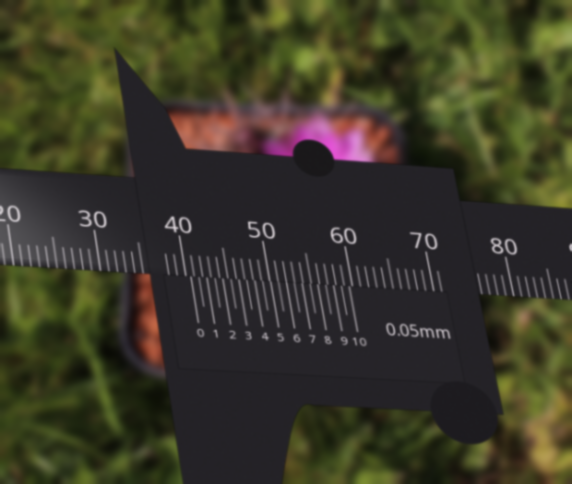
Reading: 40.6 mm
